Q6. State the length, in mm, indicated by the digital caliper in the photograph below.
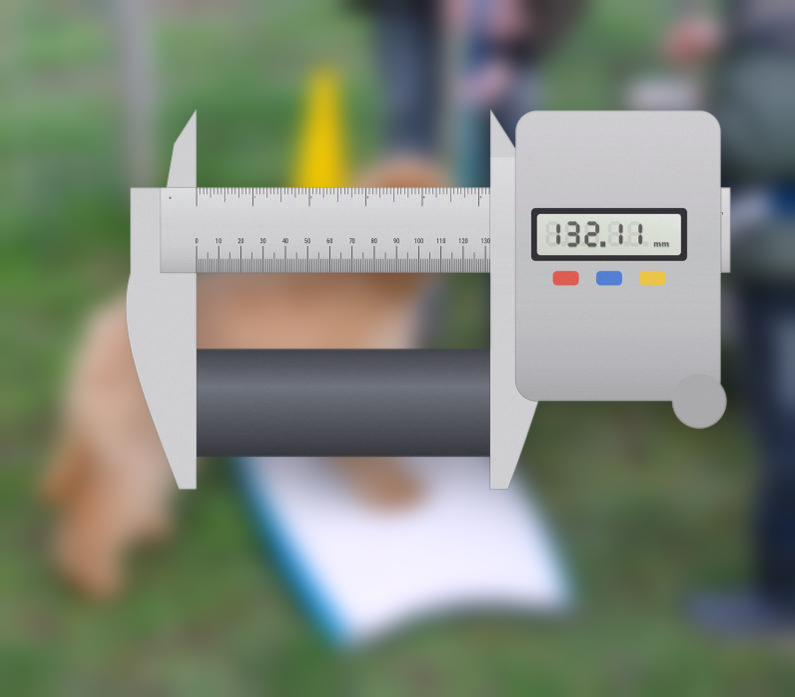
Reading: 132.11 mm
